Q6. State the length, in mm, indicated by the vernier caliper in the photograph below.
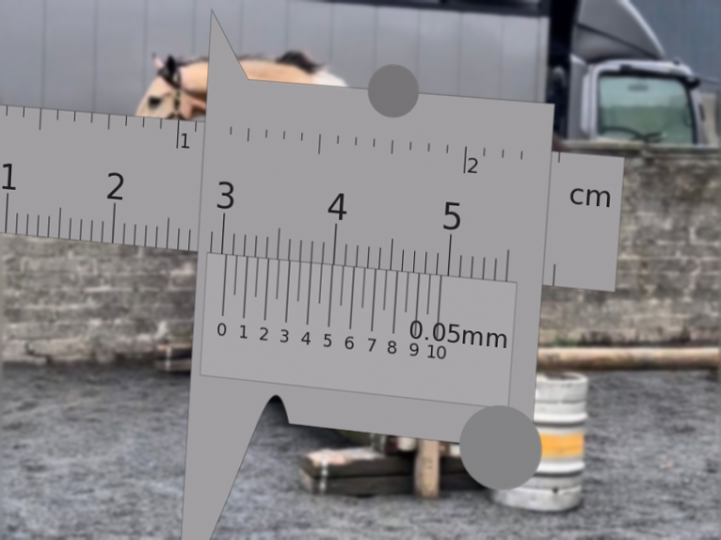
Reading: 30.4 mm
